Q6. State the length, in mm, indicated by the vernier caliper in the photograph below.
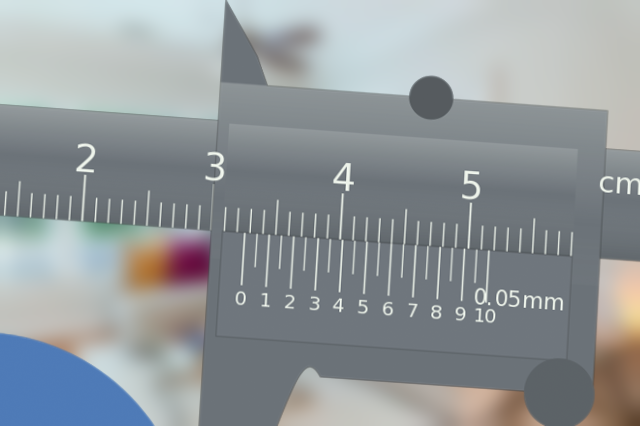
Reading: 32.6 mm
